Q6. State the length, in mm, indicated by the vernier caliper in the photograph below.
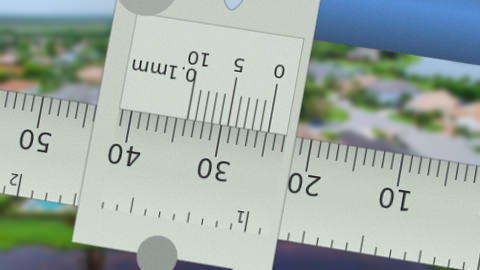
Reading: 24.8 mm
